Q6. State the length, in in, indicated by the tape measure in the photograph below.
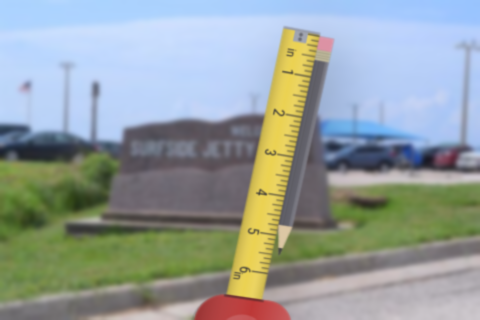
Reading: 5.5 in
